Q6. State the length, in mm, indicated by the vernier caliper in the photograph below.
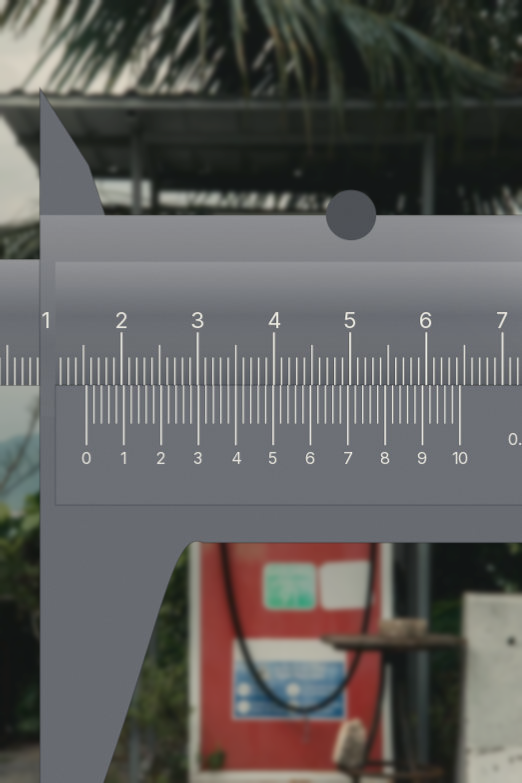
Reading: 15.4 mm
